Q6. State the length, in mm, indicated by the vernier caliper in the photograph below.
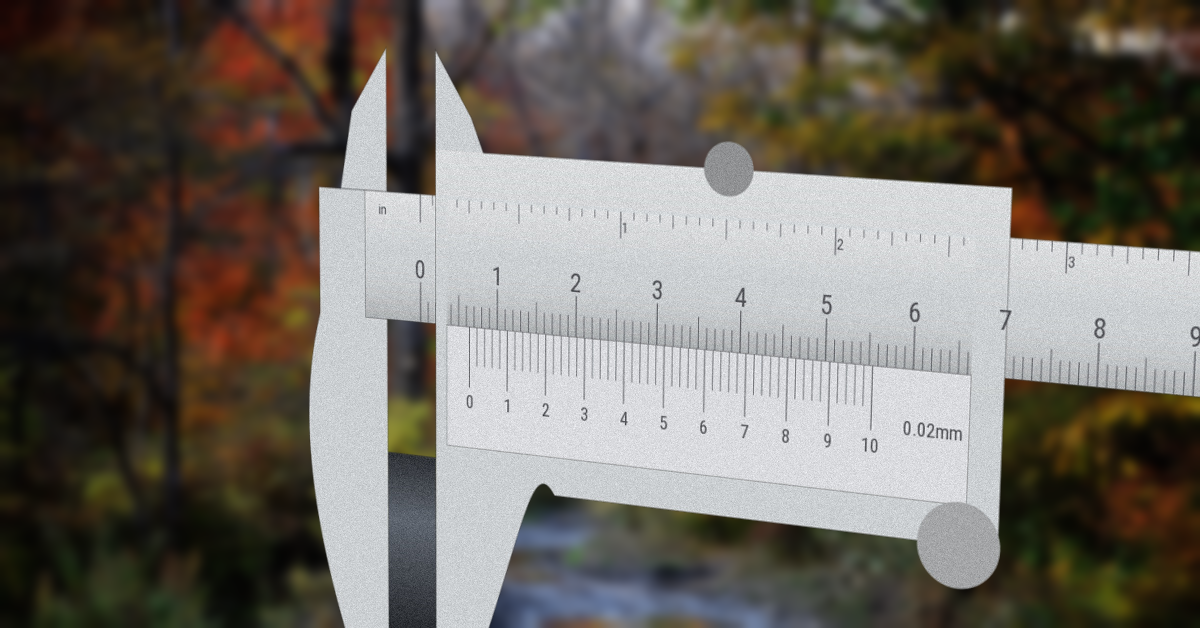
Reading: 6.4 mm
